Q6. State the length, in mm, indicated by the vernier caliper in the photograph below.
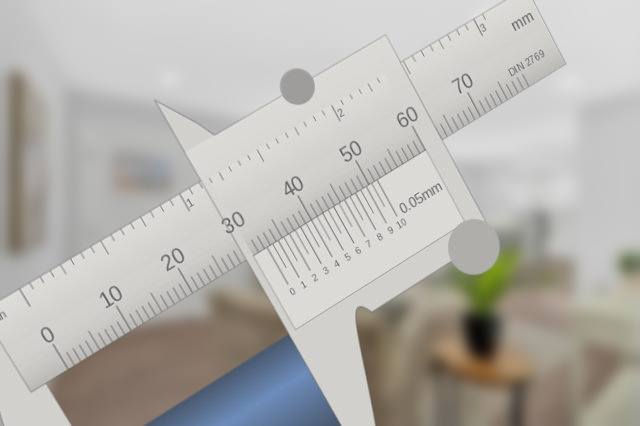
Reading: 32.4 mm
